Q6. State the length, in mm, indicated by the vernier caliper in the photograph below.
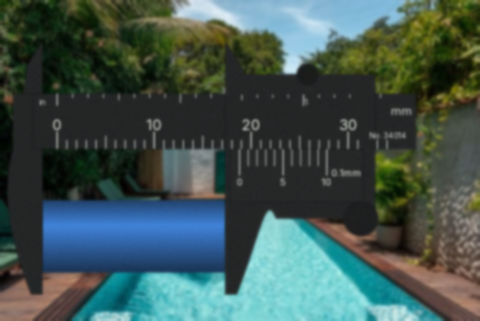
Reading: 18.8 mm
